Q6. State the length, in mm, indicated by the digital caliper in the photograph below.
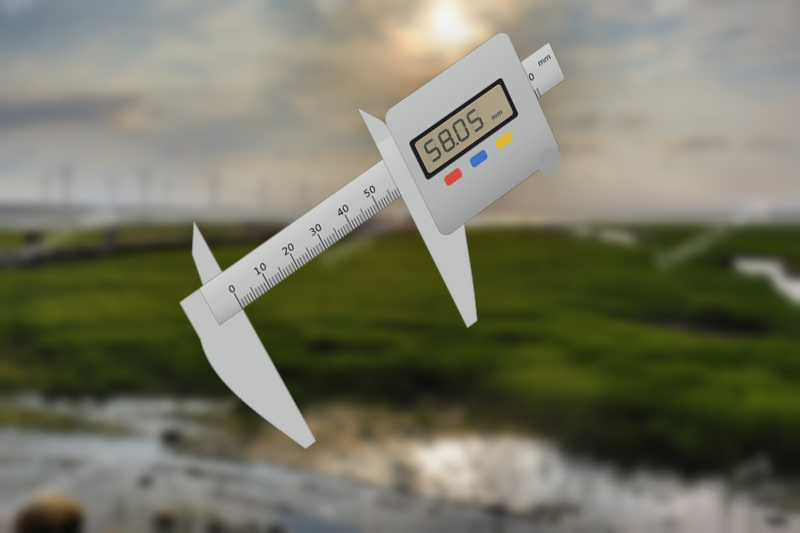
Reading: 58.05 mm
